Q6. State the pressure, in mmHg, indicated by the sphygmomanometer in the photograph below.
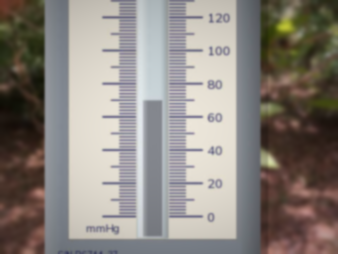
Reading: 70 mmHg
